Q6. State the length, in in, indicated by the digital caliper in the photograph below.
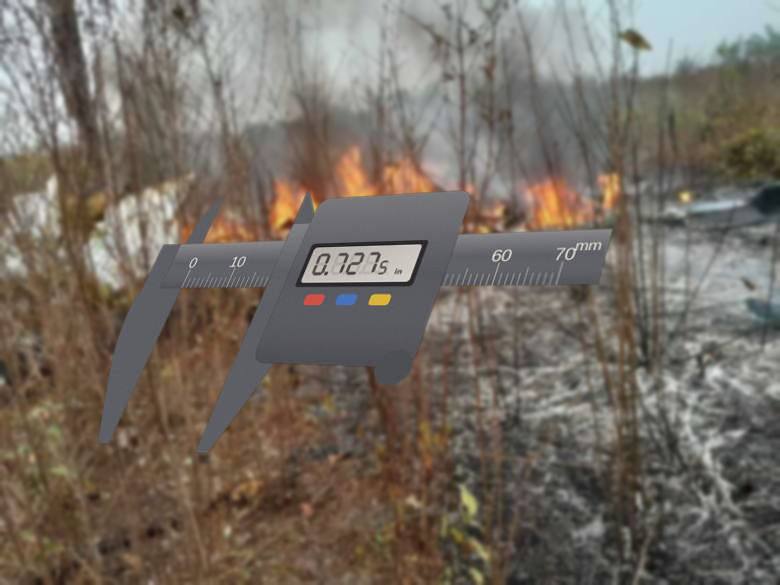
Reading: 0.7275 in
